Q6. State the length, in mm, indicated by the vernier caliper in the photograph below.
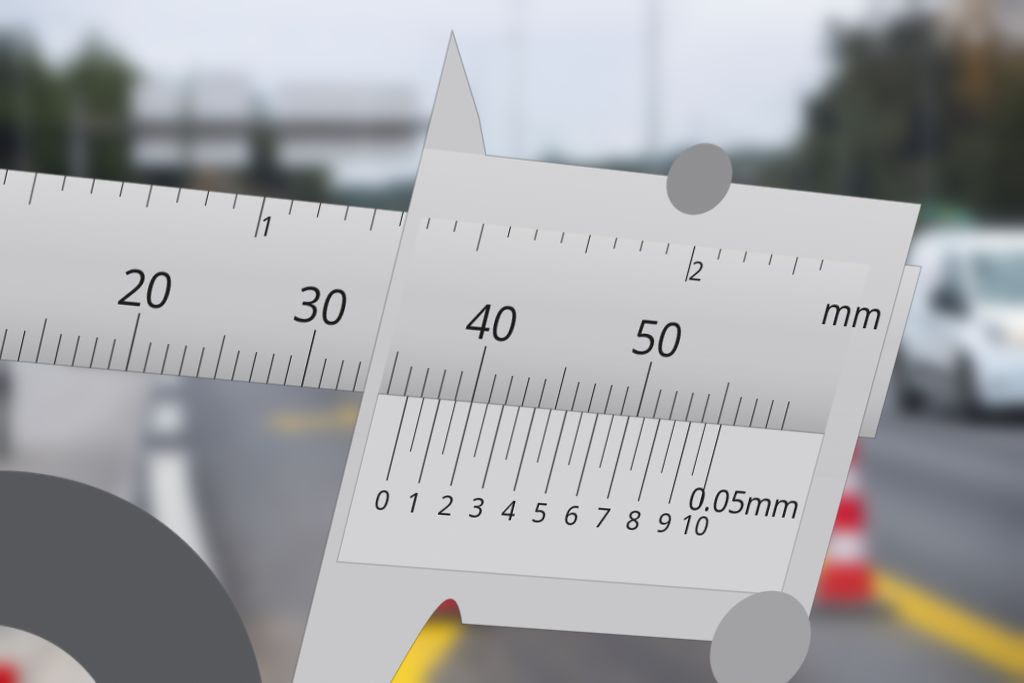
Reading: 36.2 mm
